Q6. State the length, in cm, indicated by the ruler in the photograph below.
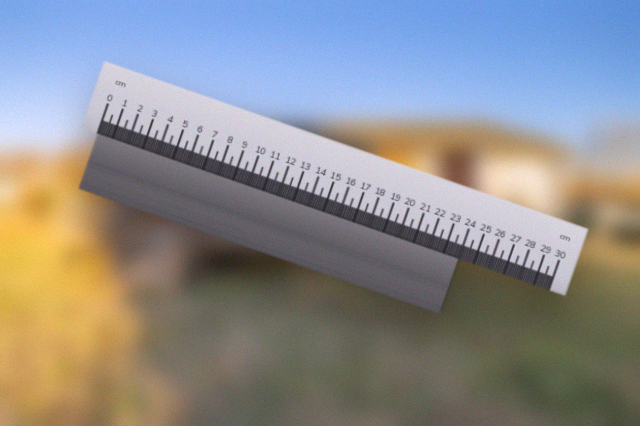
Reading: 24 cm
